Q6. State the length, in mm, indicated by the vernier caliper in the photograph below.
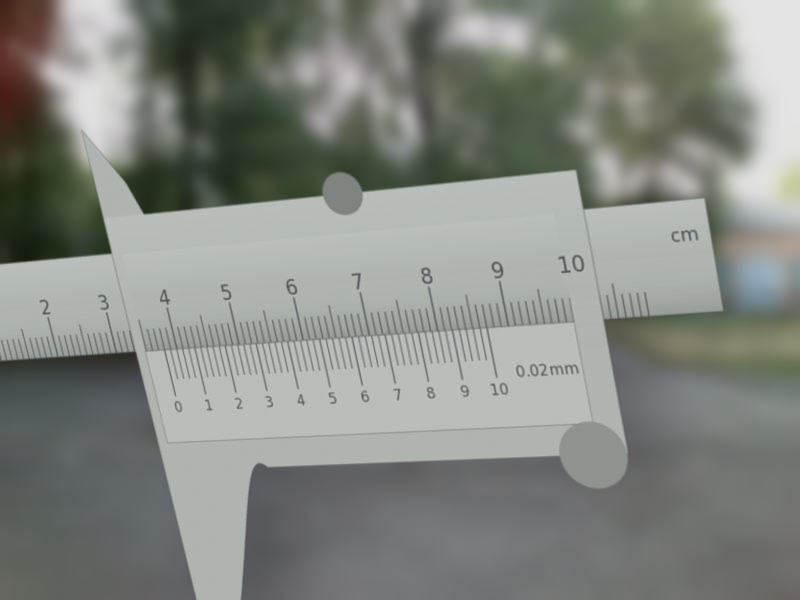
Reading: 38.0 mm
